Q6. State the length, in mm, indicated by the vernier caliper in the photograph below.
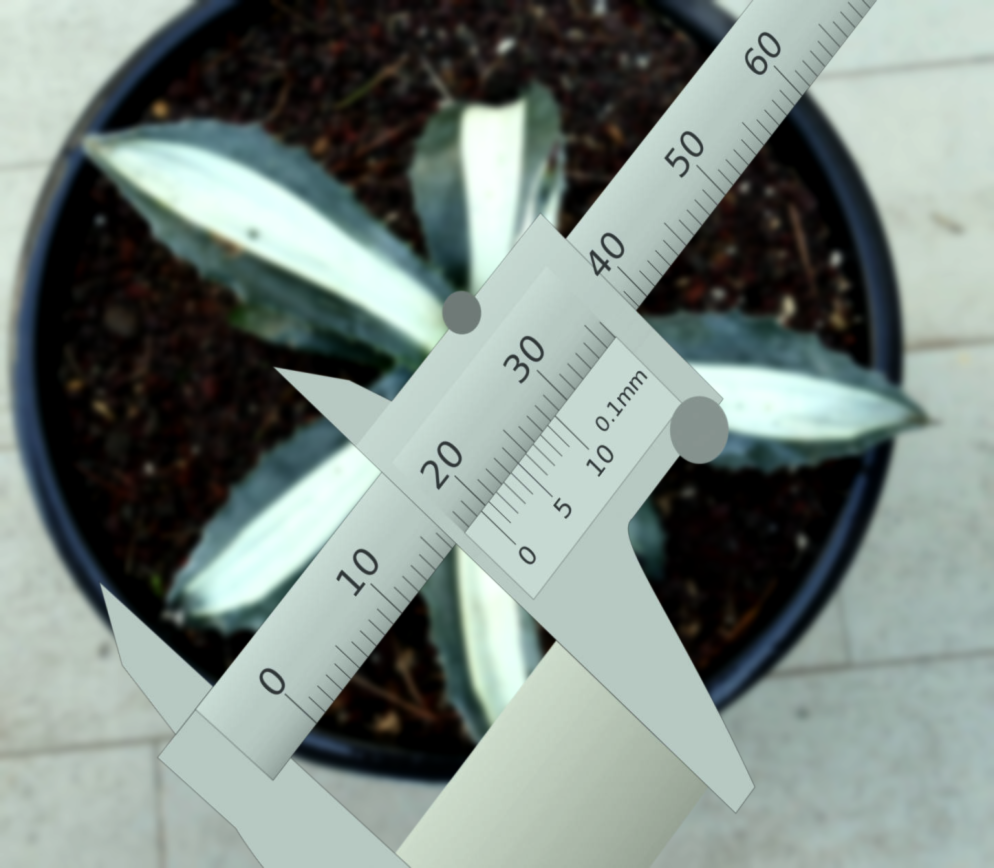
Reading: 19.5 mm
